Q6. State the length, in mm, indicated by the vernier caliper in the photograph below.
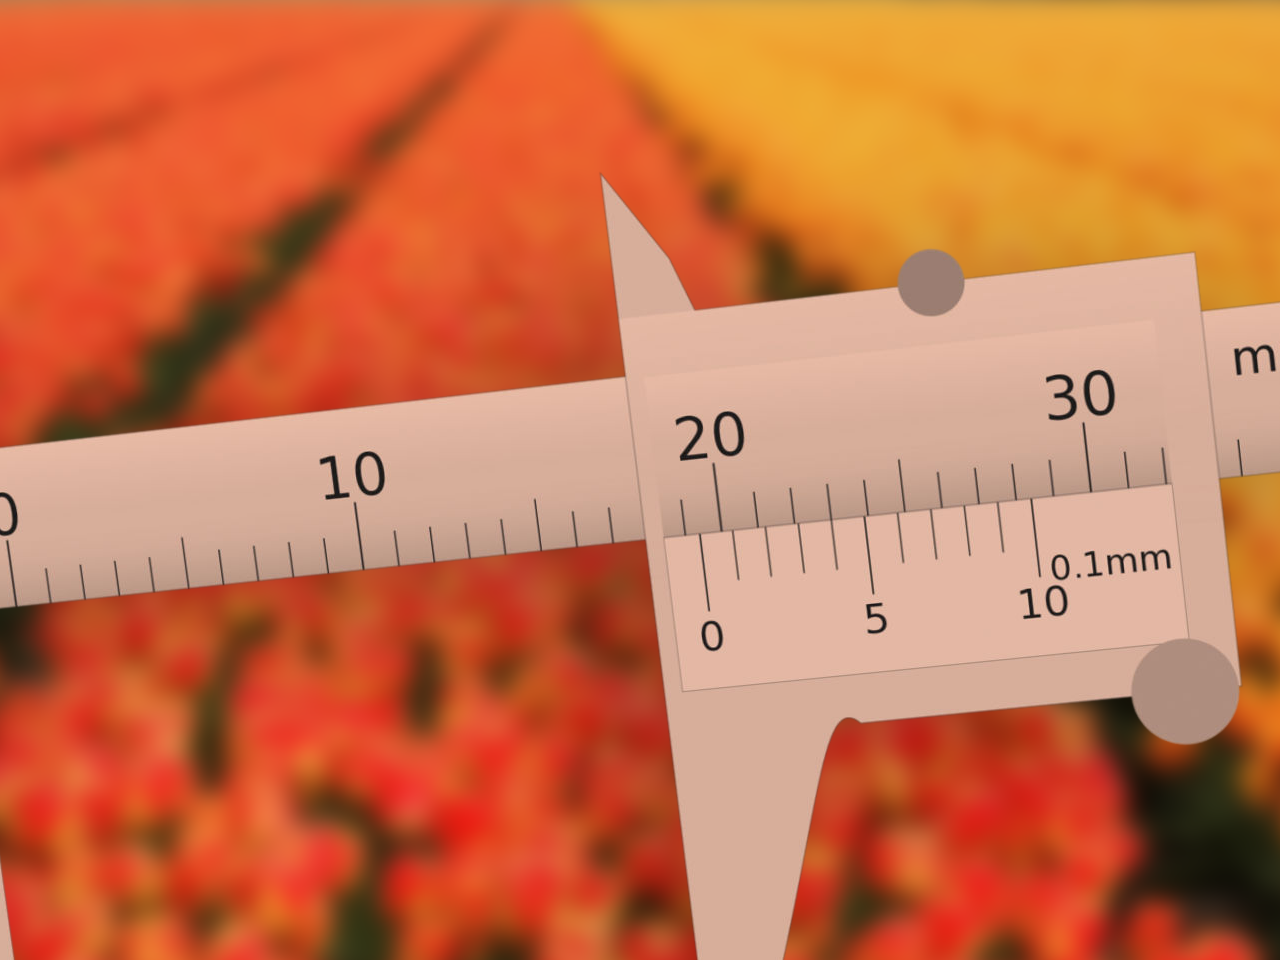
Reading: 19.4 mm
